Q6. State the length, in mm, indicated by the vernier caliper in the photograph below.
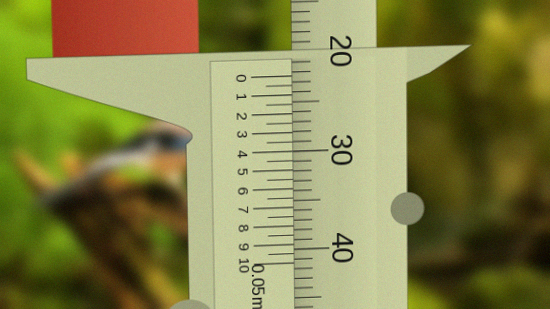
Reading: 22.4 mm
